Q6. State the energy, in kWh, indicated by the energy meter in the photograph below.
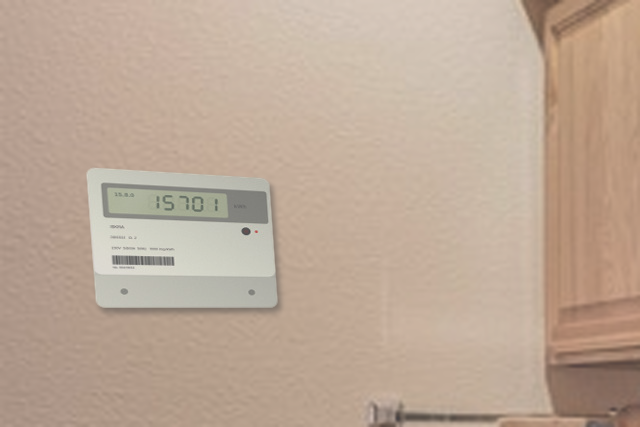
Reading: 15701 kWh
